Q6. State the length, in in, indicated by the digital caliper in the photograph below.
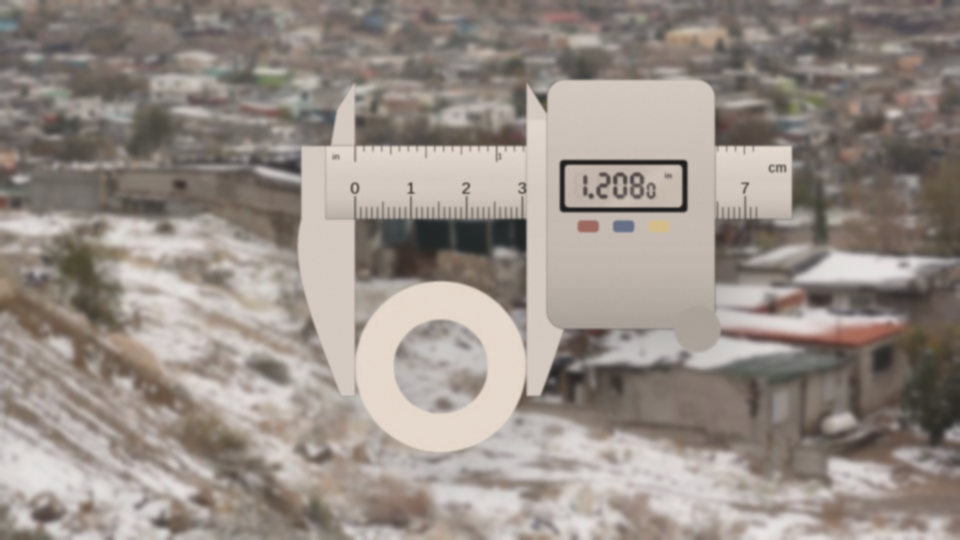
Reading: 1.2080 in
